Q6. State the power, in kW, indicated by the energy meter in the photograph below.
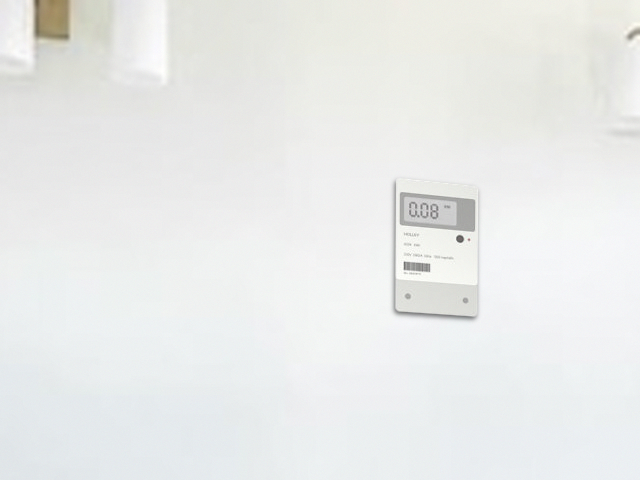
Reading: 0.08 kW
